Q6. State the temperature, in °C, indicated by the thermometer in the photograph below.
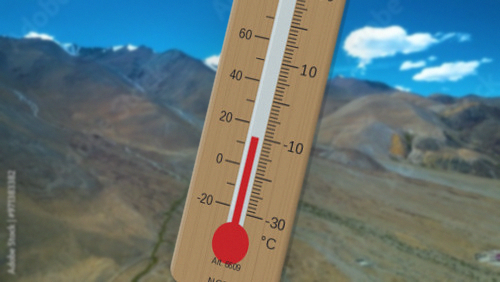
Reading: -10 °C
